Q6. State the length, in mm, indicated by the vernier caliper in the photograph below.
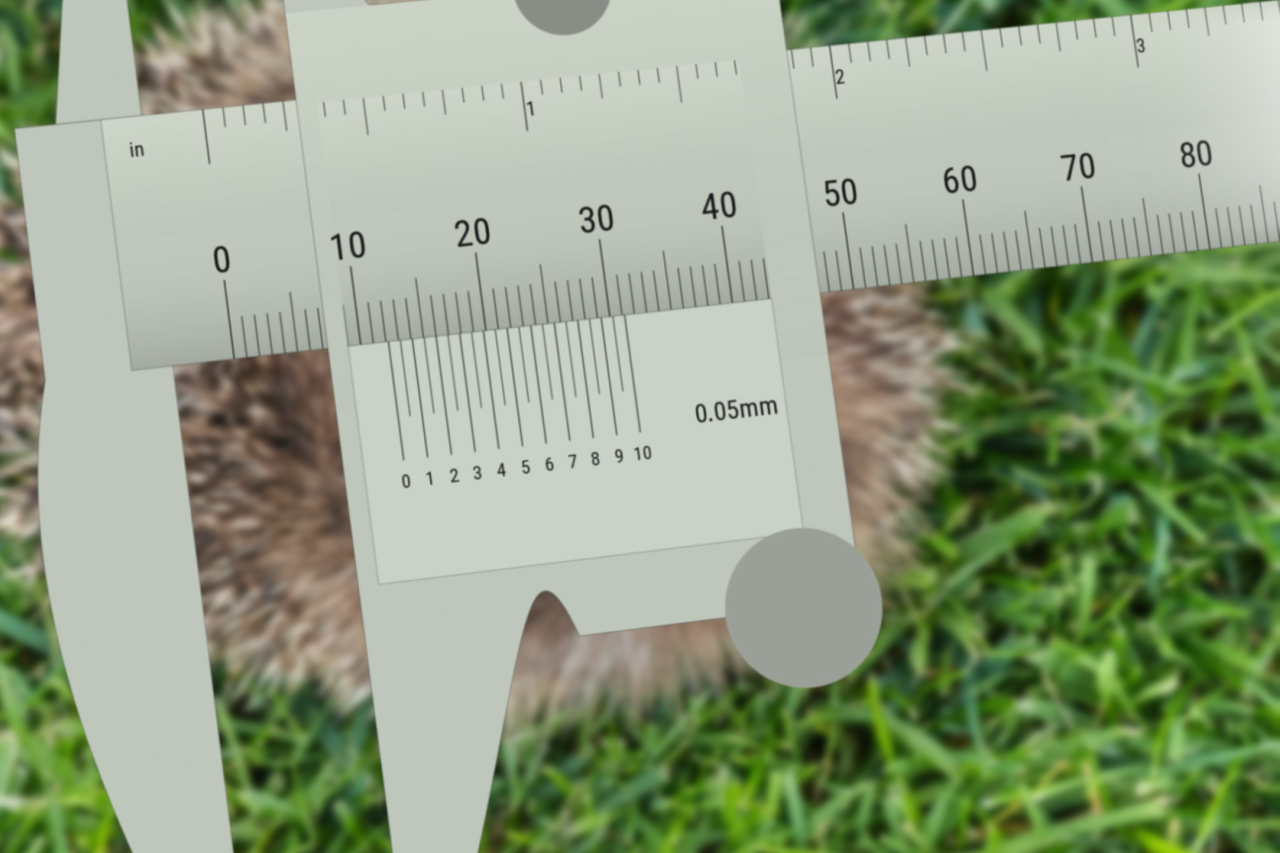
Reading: 12.2 mm
